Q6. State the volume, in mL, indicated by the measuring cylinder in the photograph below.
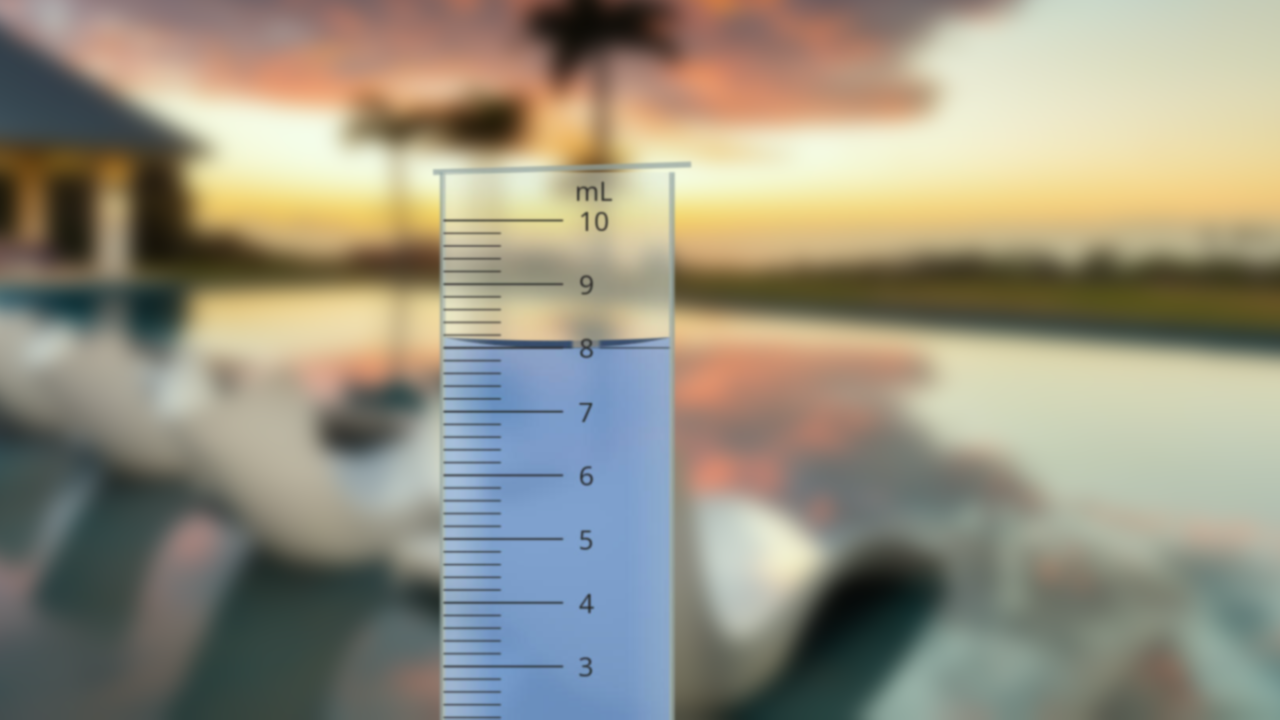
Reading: 8 mL
